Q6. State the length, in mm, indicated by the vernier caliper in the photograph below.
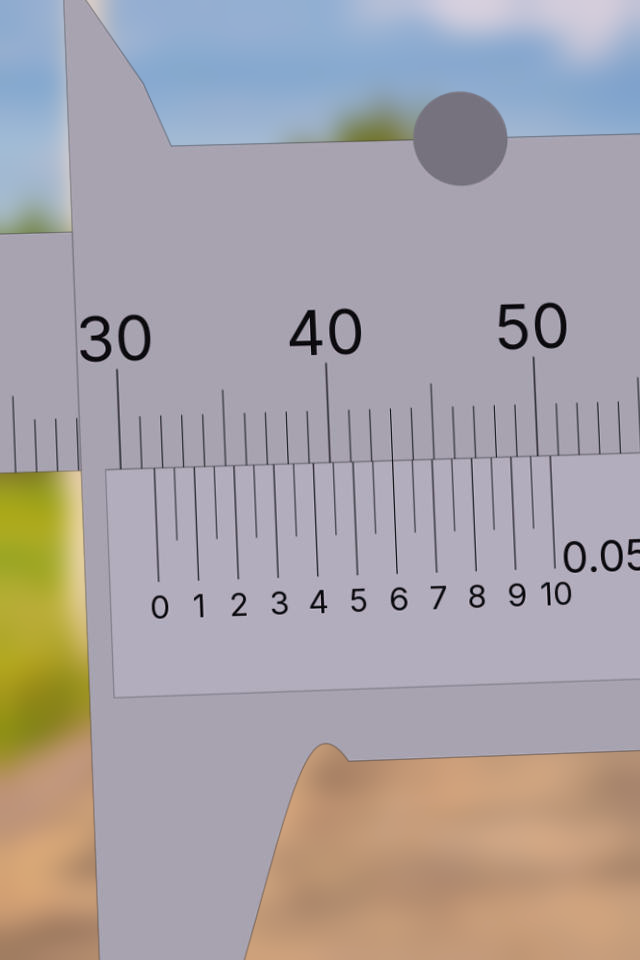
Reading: 31.6 mm
